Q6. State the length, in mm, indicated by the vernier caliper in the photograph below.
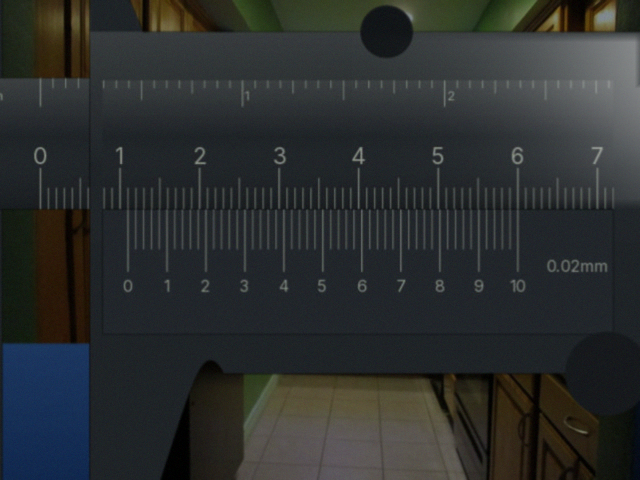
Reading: 11.0 mm
